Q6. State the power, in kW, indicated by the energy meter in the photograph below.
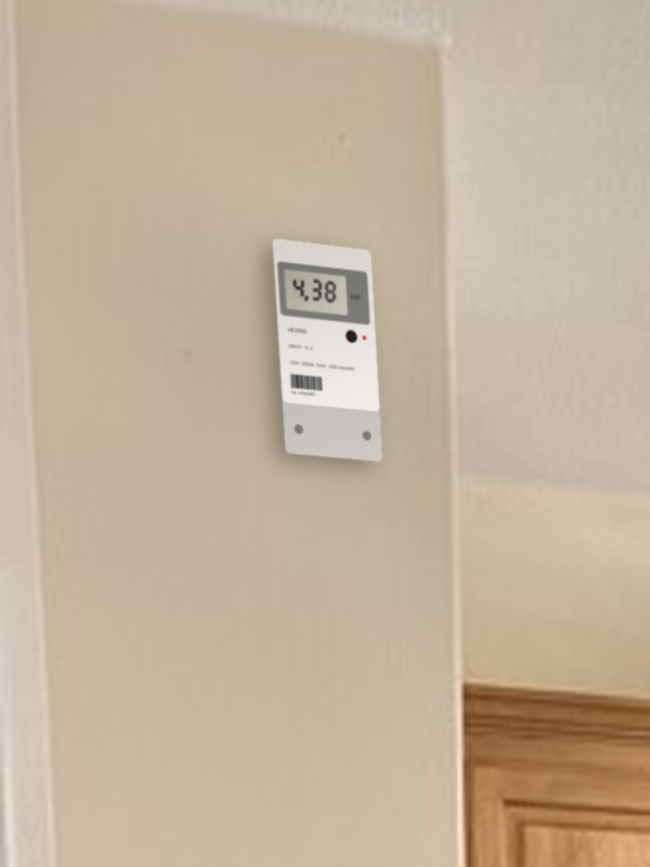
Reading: 4.38 kW
